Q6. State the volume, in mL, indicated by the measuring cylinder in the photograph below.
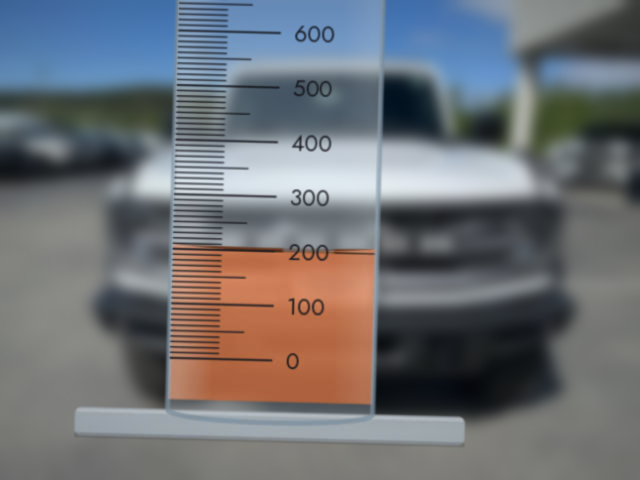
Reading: 200 mL
